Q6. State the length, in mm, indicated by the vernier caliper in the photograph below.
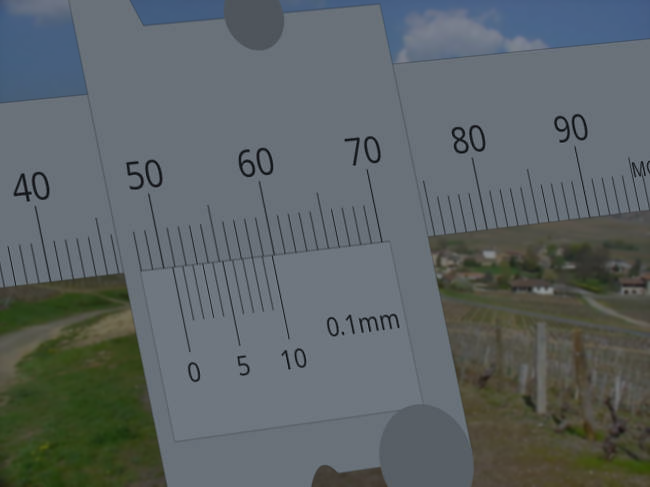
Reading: 50.8 mm
